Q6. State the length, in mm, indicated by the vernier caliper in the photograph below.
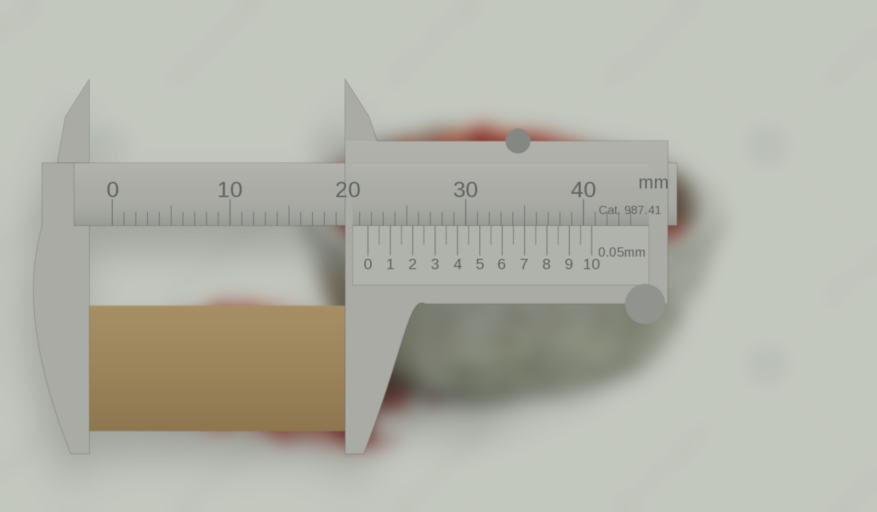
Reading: 21.7 mm
